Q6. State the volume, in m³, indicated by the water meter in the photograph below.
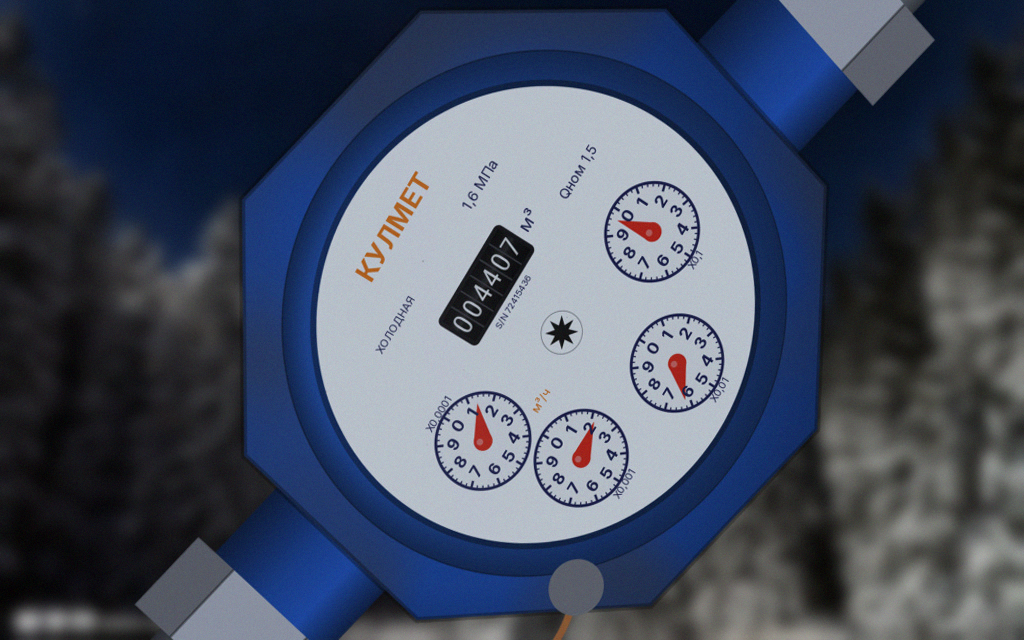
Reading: 4406.9621 m³
